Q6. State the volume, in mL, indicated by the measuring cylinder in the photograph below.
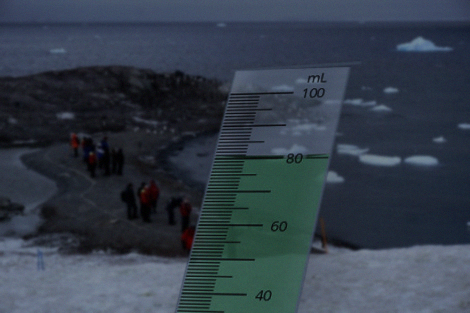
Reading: 80 mL
